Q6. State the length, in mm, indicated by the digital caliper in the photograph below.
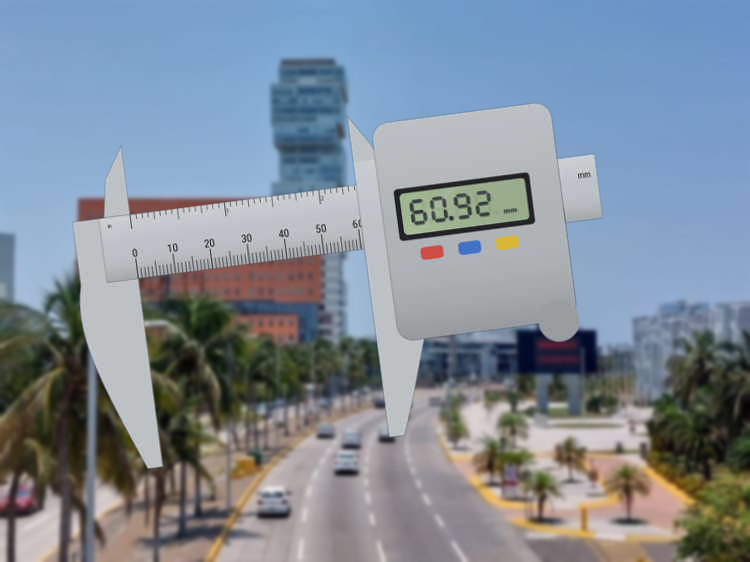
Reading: 60.92 mm
